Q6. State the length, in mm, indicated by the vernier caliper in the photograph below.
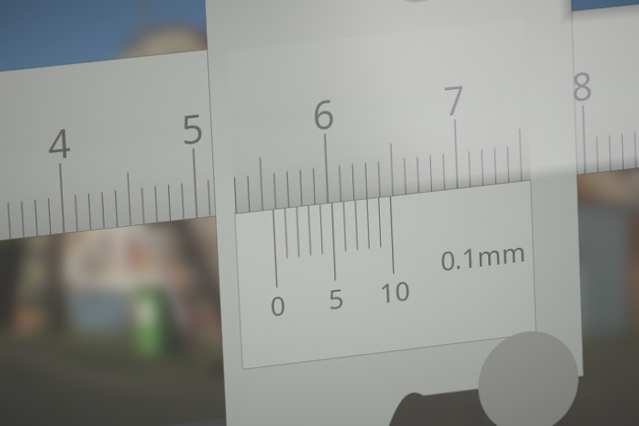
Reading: 55.8 mm
